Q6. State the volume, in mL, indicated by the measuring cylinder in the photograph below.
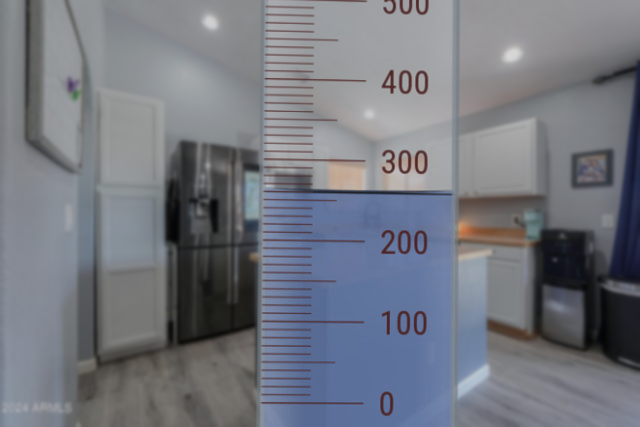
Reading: 260 mL
